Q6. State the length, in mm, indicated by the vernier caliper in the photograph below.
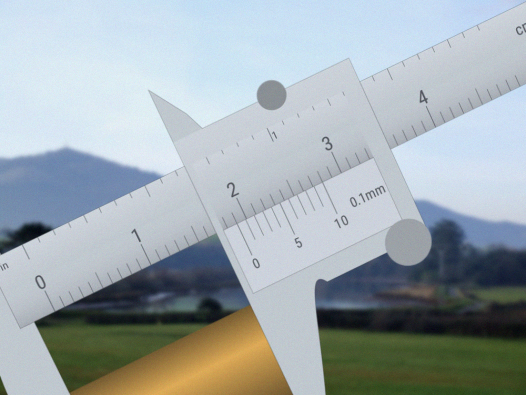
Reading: 19.0 mm
